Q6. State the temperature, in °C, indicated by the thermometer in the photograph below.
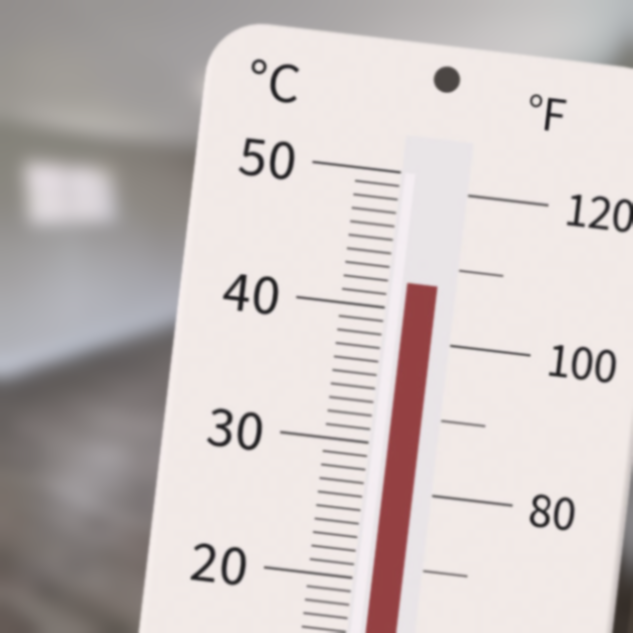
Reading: 42 °C
